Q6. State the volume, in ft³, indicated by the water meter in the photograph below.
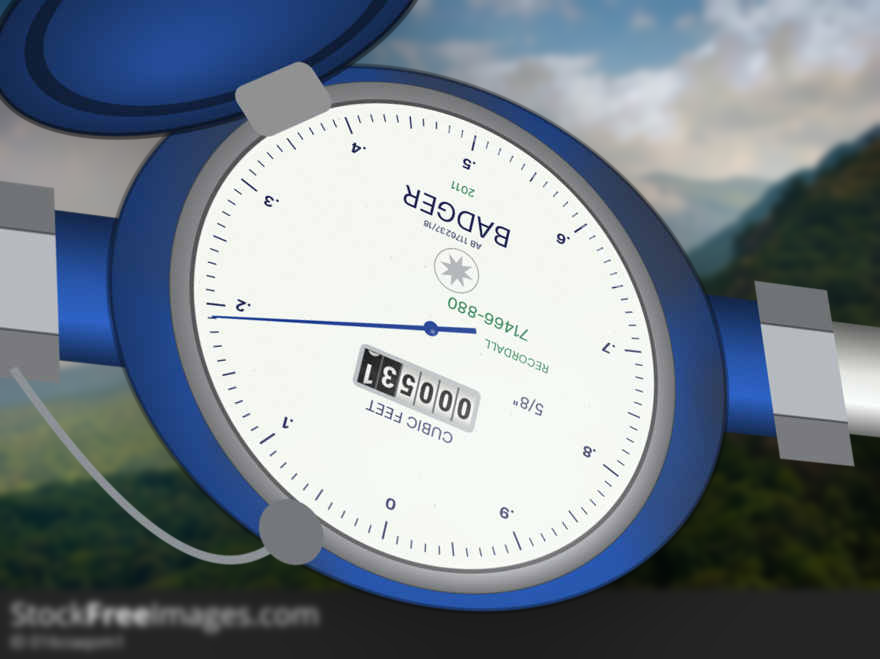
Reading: 531.19 ft³
